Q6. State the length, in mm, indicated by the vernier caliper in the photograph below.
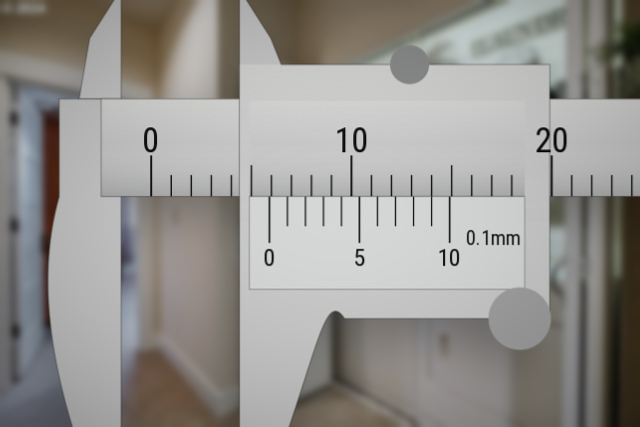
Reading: 5.9 mm
